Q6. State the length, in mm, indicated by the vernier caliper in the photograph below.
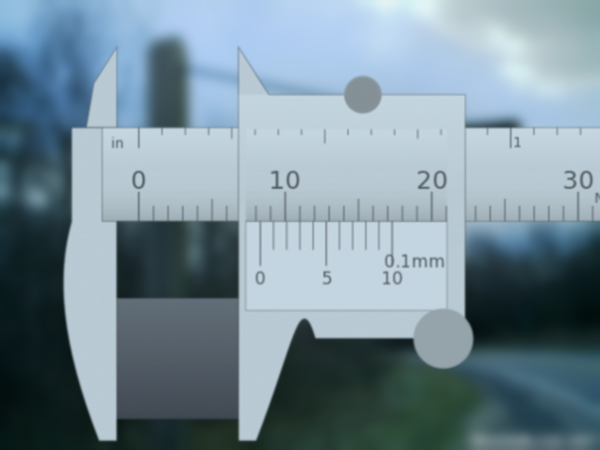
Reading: 8.3 mm
